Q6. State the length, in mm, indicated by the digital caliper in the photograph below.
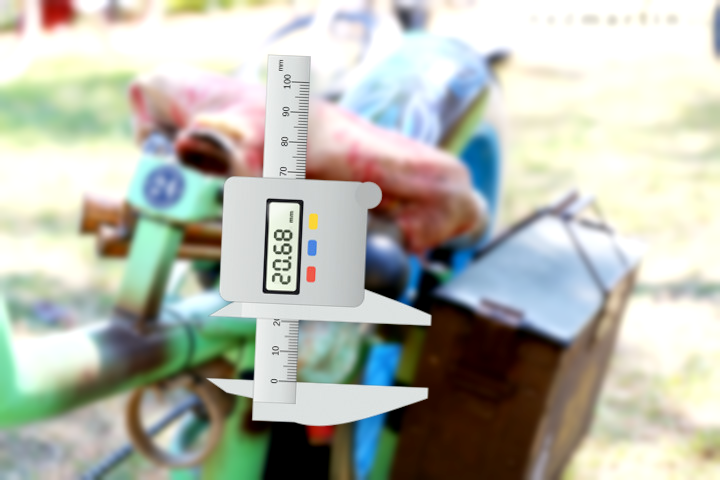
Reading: 20.68 mm
